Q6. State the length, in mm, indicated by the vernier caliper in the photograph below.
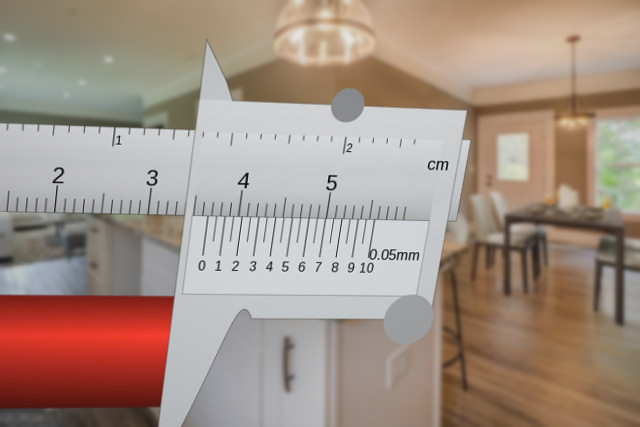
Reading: 36.6 mm
